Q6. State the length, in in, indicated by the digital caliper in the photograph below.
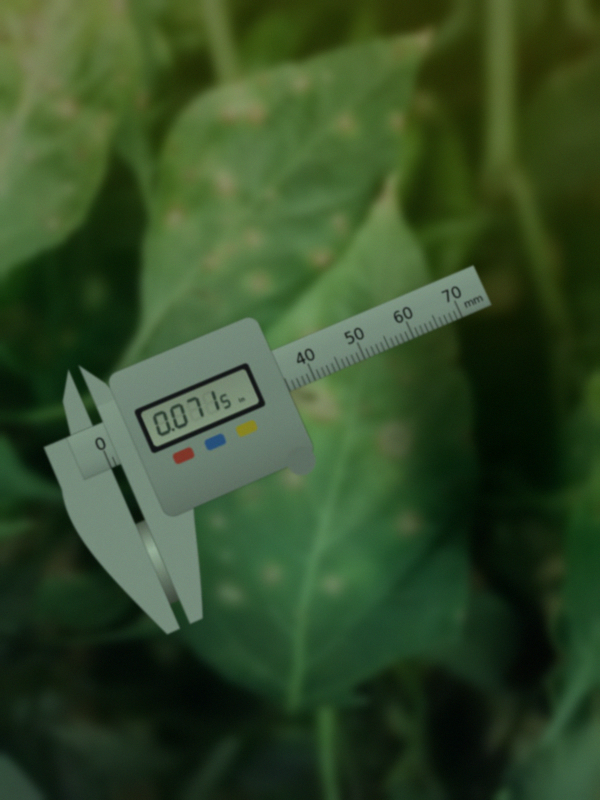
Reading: 0.0715 in
